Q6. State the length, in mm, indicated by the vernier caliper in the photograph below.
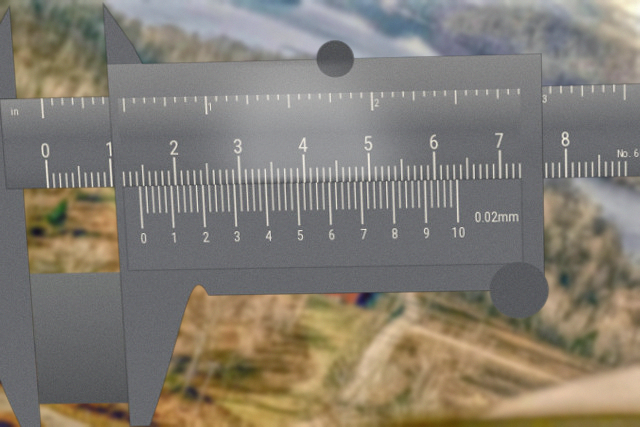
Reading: 14.4 mm
